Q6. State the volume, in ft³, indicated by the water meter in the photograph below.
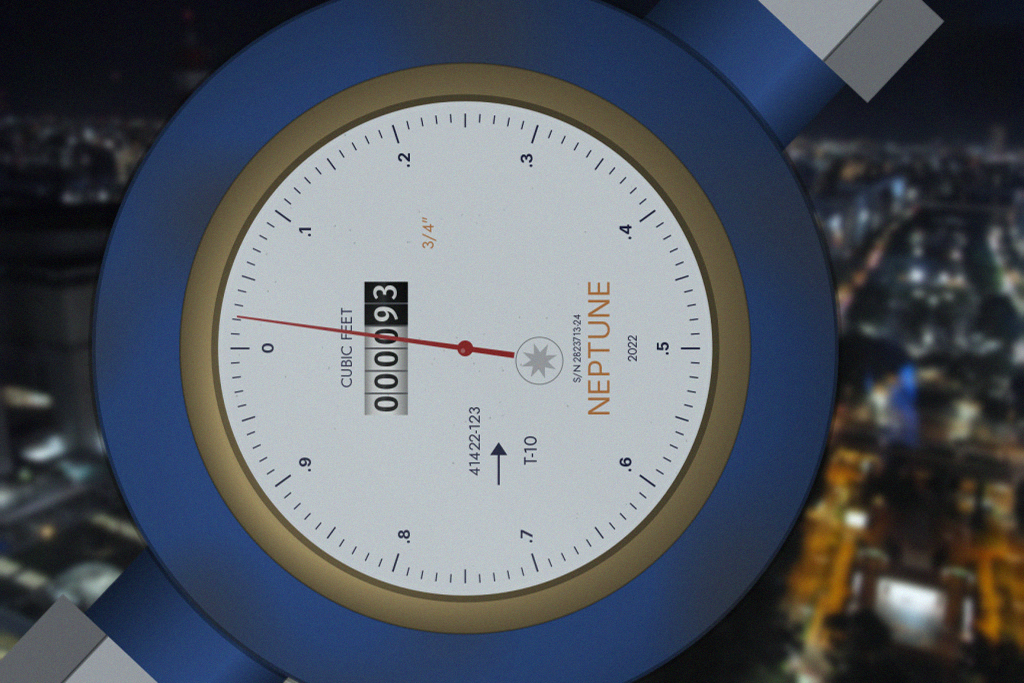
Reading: 93.02 ft³
